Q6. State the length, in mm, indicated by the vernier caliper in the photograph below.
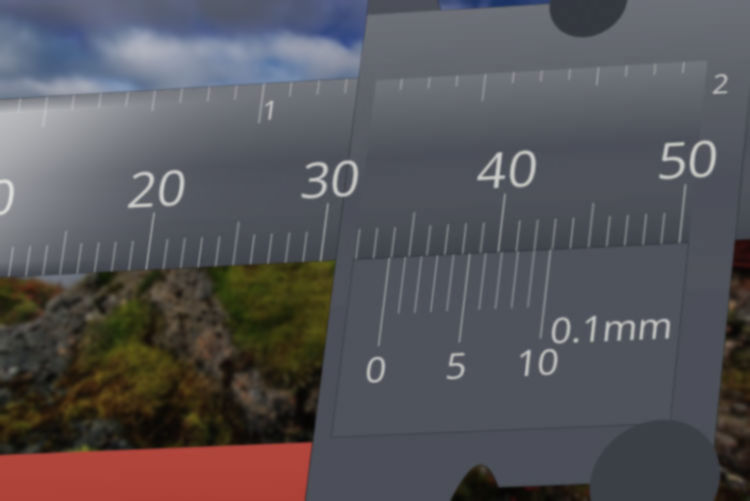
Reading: 33.9 mm
